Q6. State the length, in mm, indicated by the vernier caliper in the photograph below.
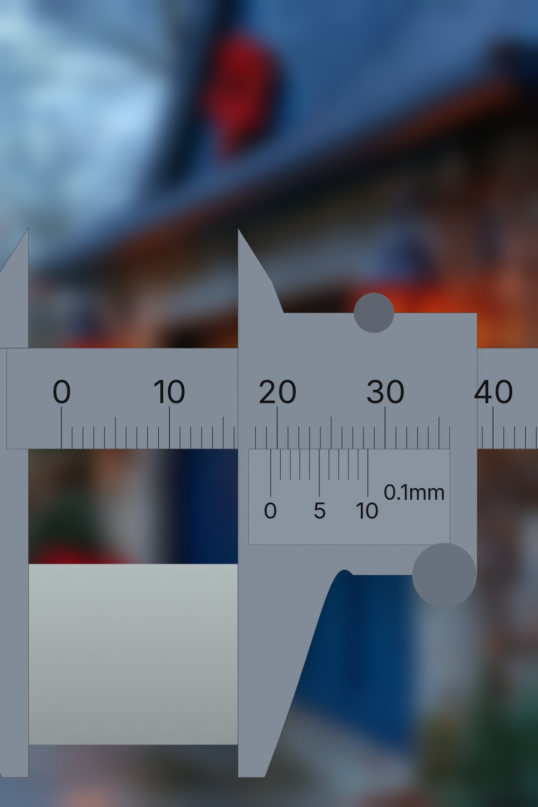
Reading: 19.4 mm
